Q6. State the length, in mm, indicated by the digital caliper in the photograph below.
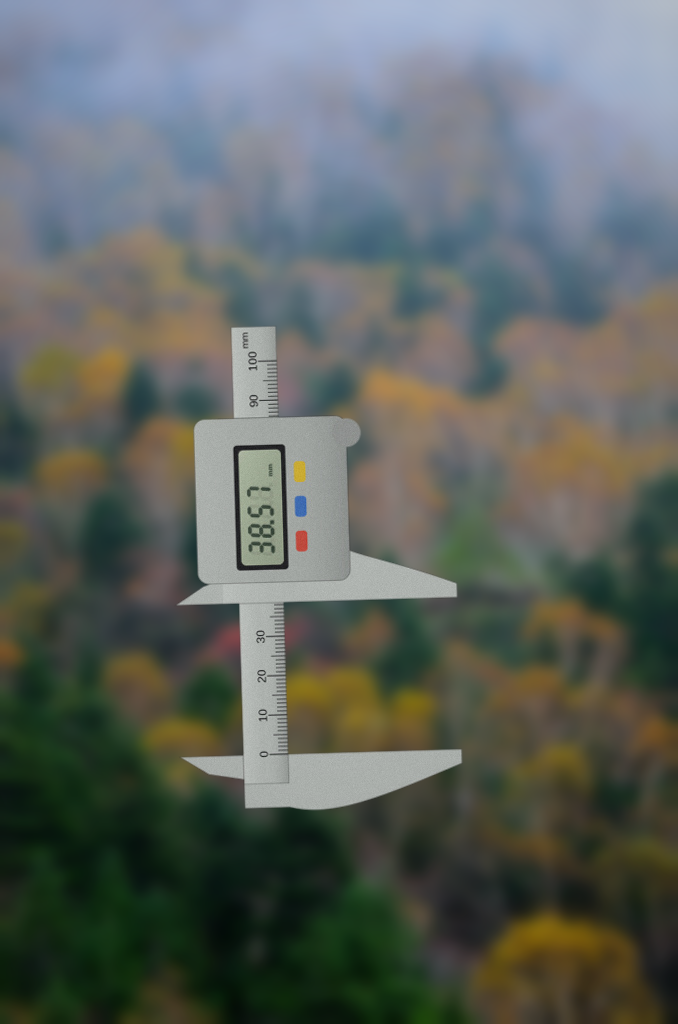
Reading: 38.57 mm
